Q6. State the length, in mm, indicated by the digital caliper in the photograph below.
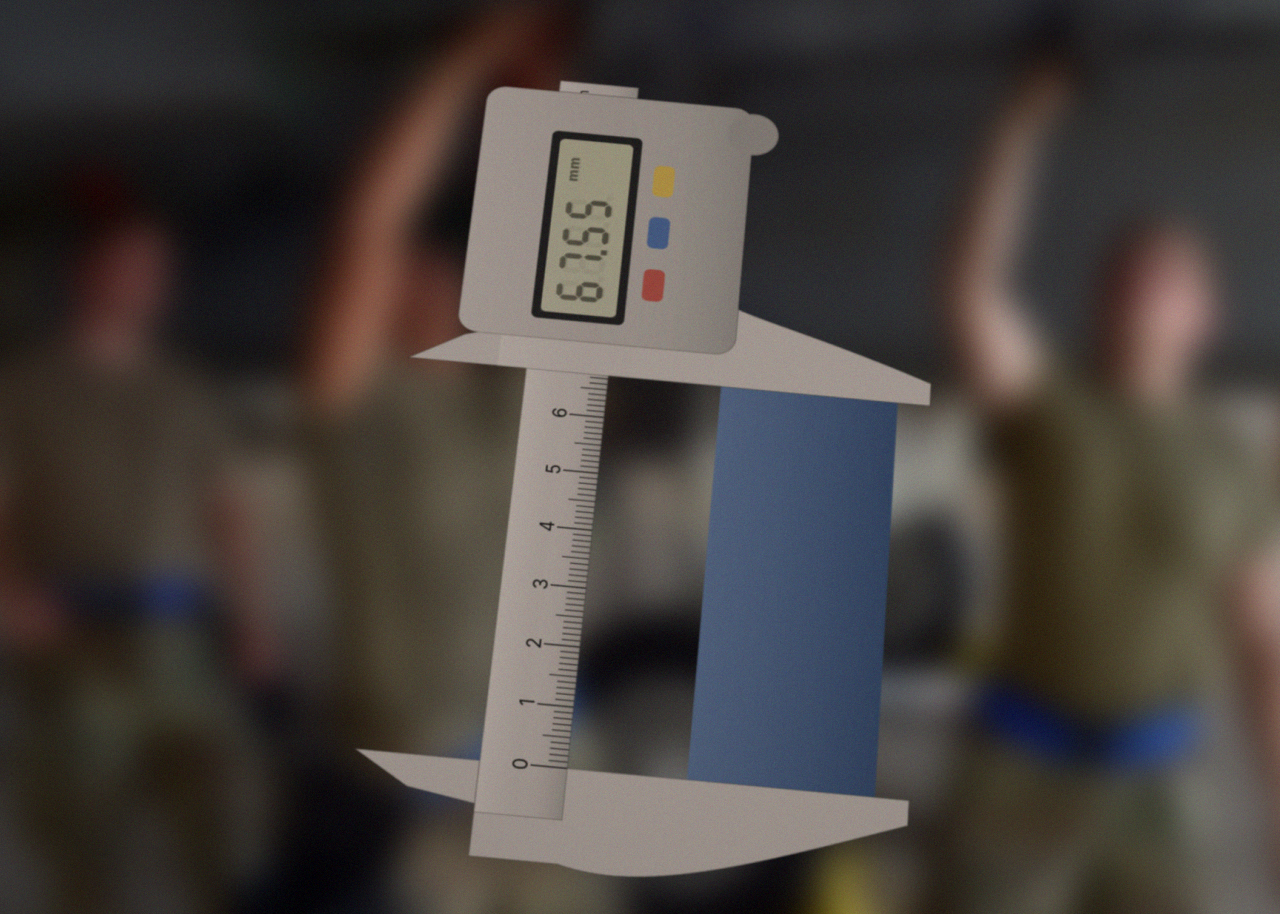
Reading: 67.55 mm
